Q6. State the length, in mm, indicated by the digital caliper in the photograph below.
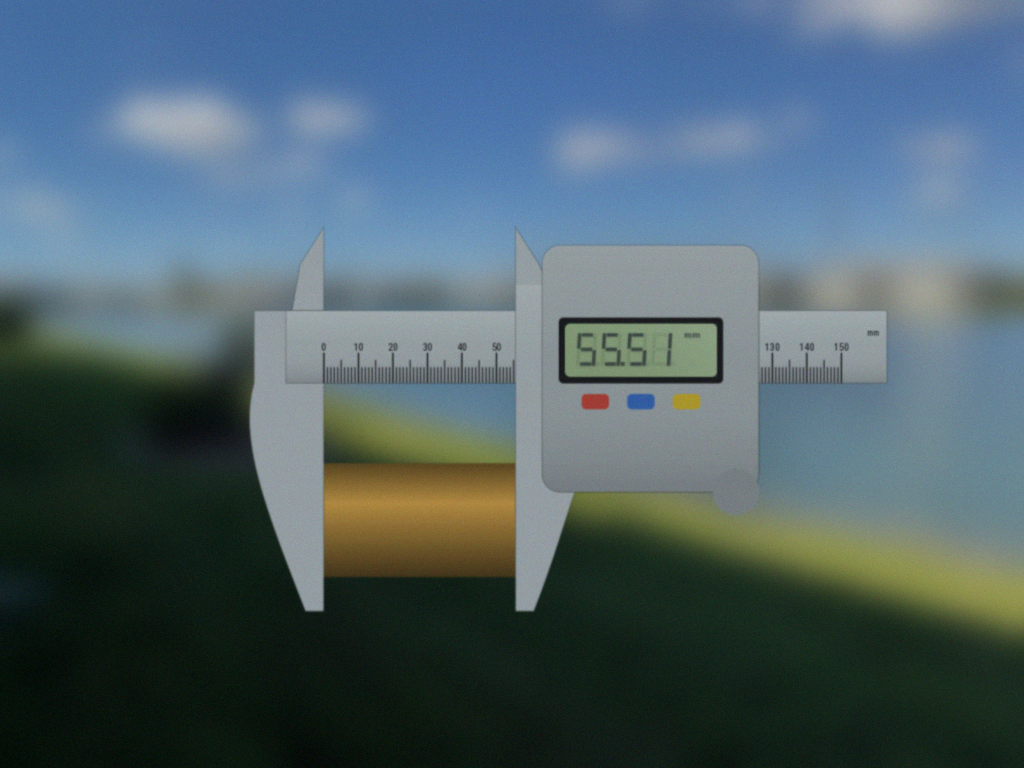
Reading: 55.51 mm
